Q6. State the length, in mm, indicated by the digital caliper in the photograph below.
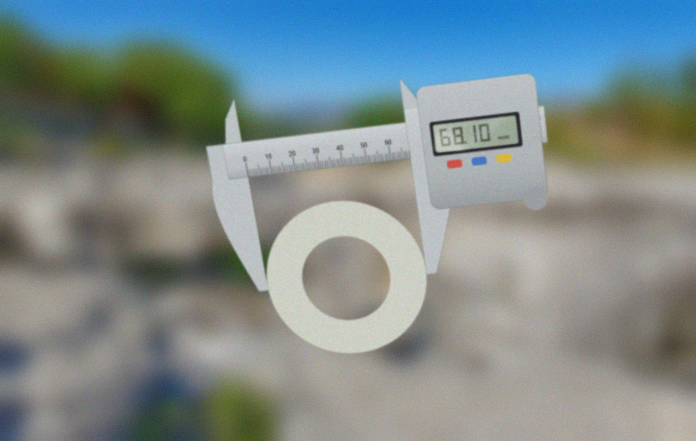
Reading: 68.10 mm
